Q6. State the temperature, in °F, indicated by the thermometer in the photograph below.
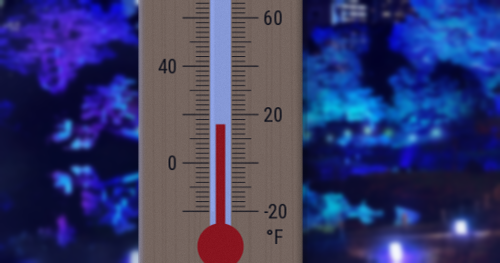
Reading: 16 °F
